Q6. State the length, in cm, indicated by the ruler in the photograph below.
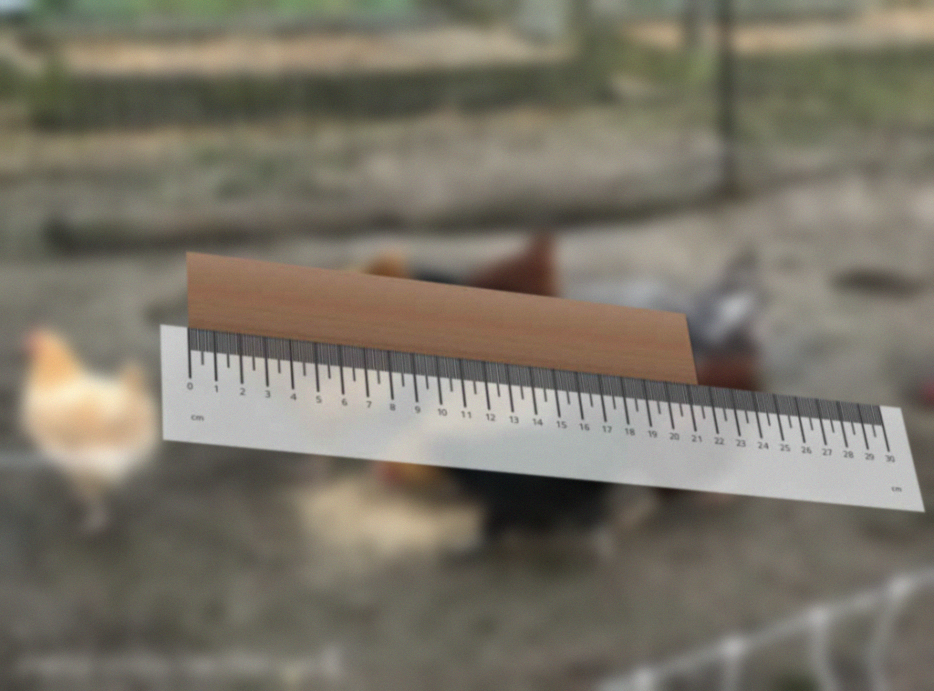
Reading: 21.5 cm
